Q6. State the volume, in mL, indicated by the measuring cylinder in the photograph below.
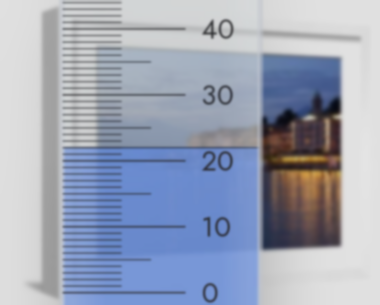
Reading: 22 mL
